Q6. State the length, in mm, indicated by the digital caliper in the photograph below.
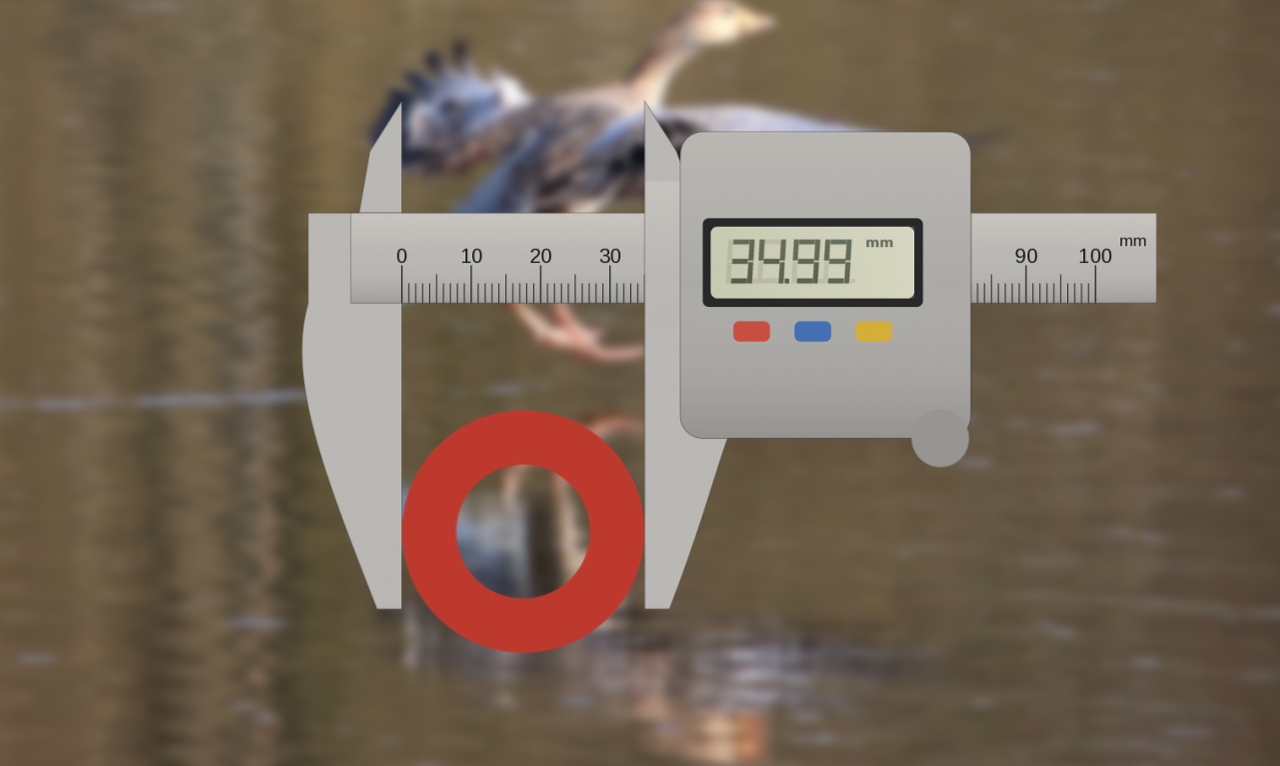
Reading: 34.99 mm
